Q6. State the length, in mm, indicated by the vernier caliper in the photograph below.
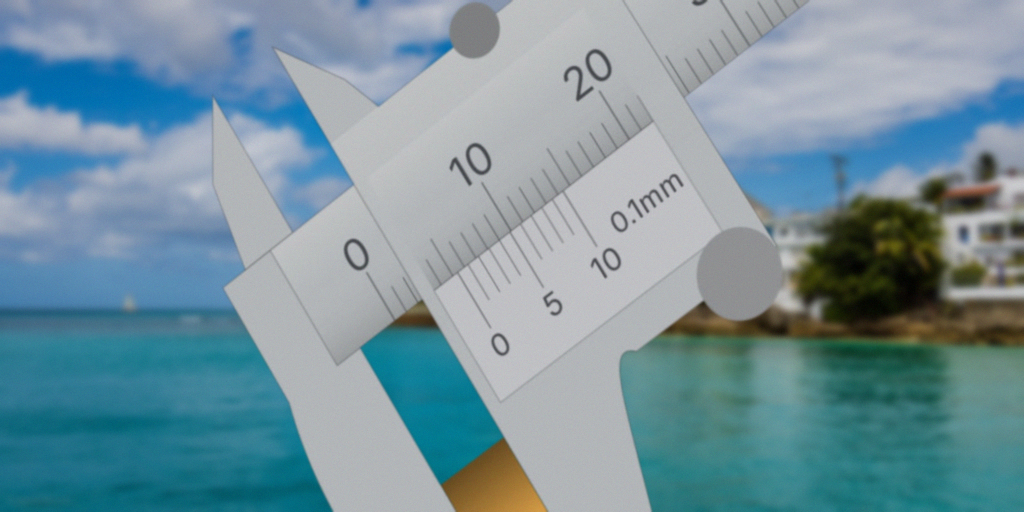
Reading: 5.4 mm
